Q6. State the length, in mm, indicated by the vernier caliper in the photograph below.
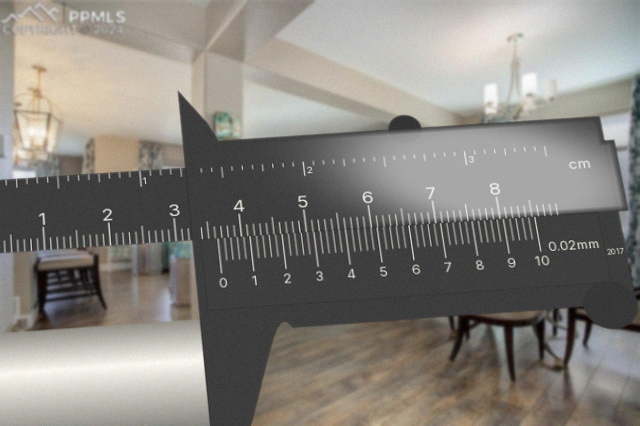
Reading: 36.4 mm
